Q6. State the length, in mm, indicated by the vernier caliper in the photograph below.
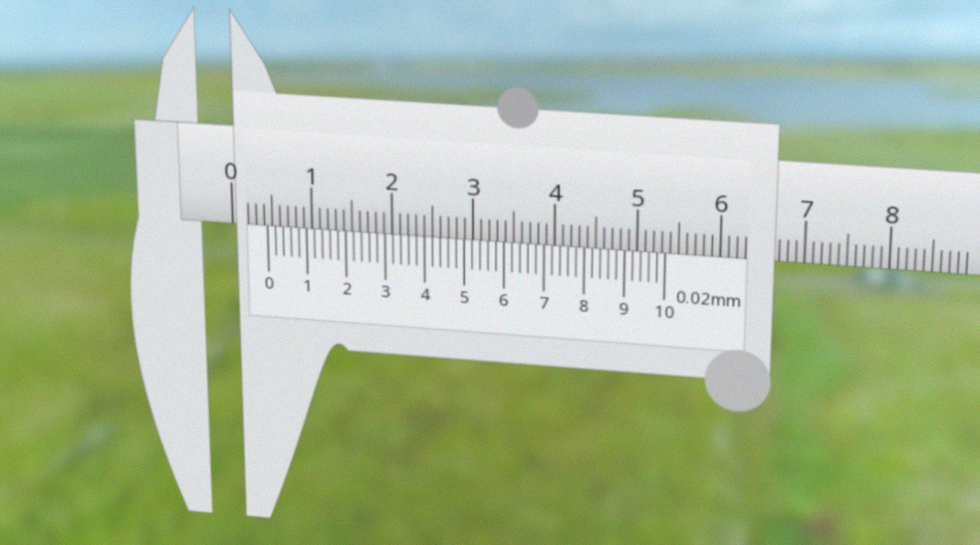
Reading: 4.4 mm
